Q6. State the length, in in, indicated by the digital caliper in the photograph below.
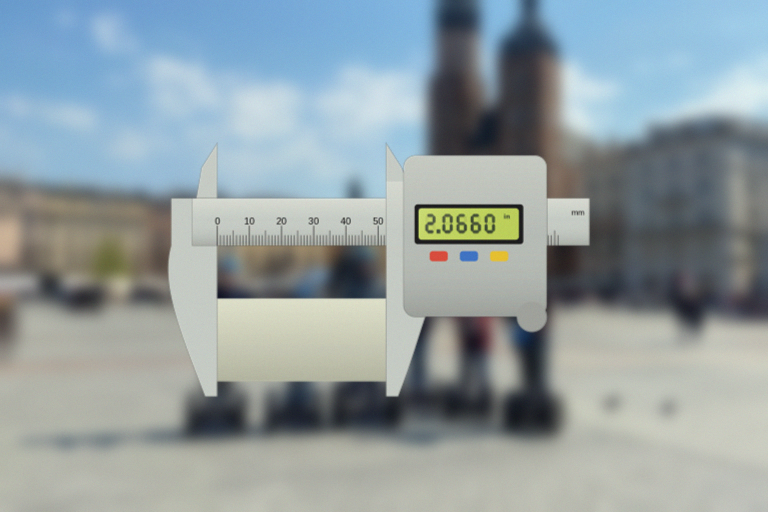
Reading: 2.0660 in
